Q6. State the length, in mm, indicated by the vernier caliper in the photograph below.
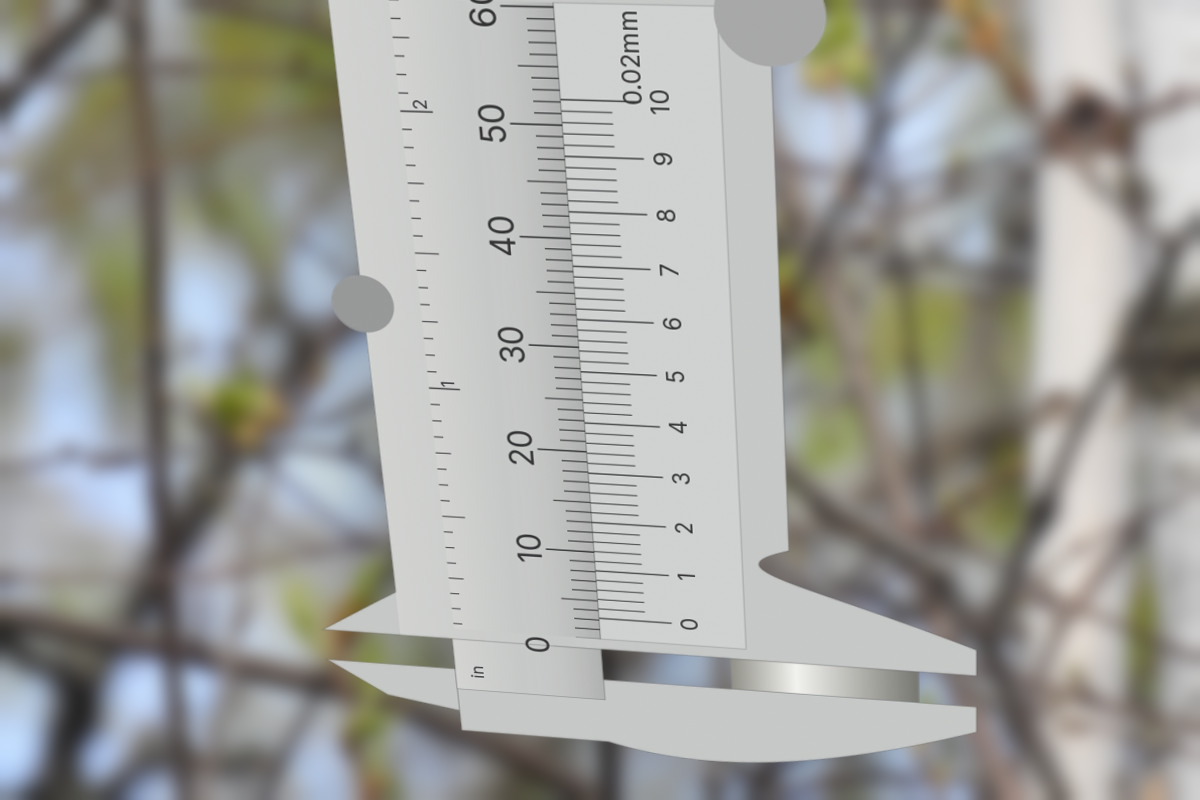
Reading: 3.2 mm
